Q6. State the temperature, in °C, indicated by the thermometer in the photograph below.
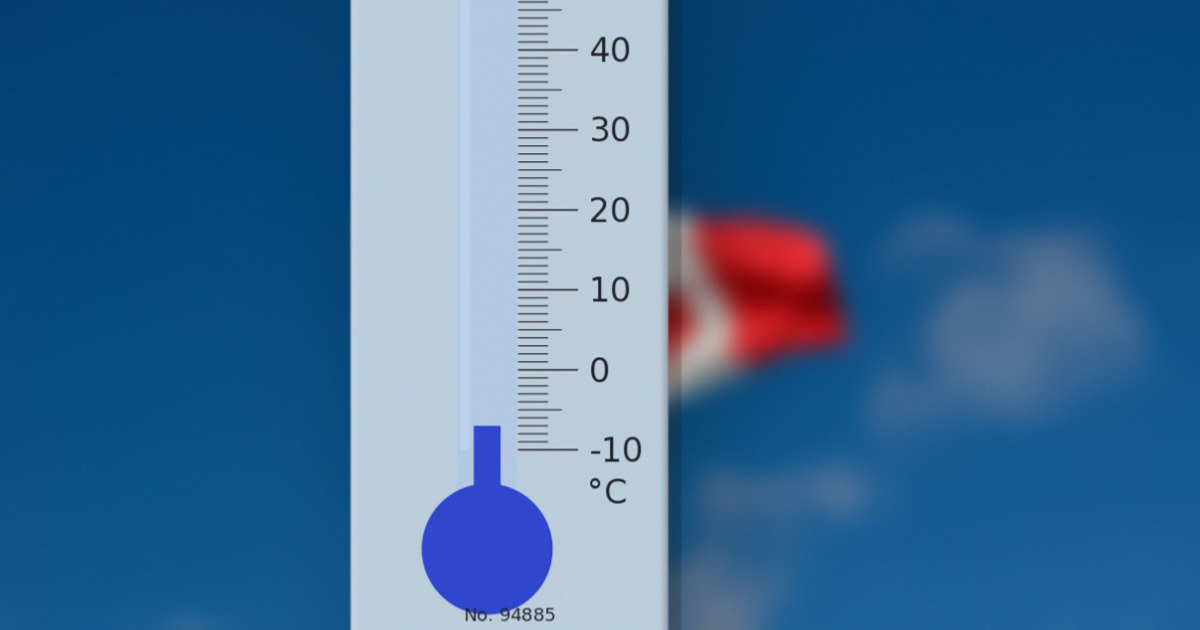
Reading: -7 °C
